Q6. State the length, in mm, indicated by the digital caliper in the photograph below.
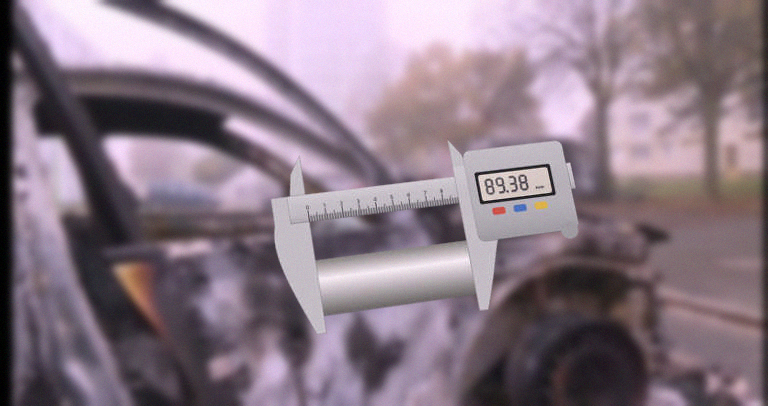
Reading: 89.38 mm
